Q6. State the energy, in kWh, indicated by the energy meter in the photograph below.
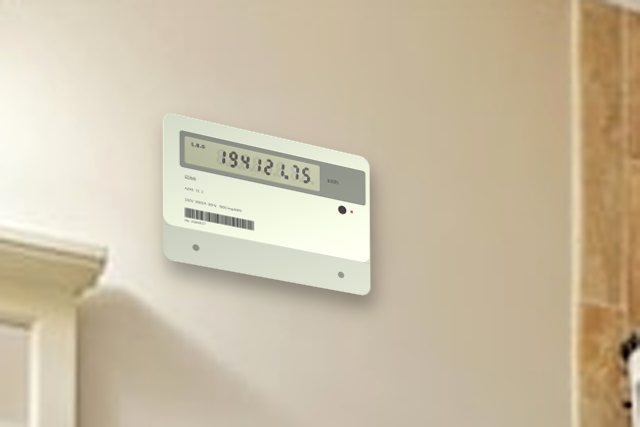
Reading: 194121.75 kWh
